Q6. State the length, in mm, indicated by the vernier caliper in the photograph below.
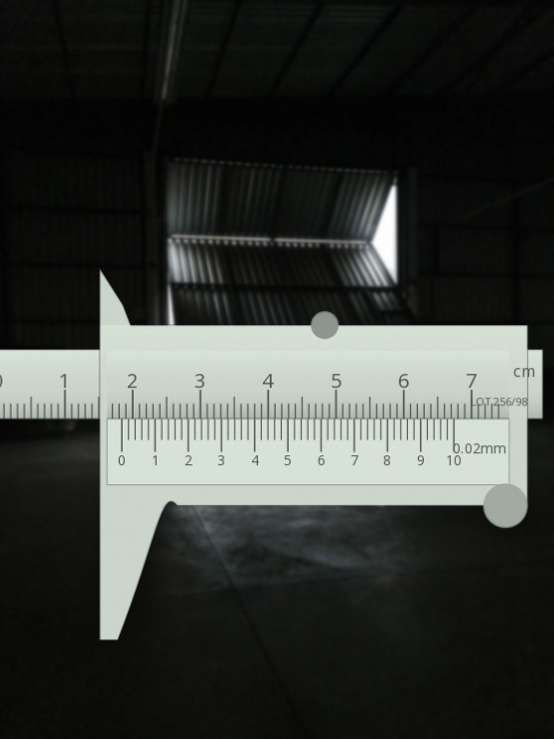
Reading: 18.4 mm
